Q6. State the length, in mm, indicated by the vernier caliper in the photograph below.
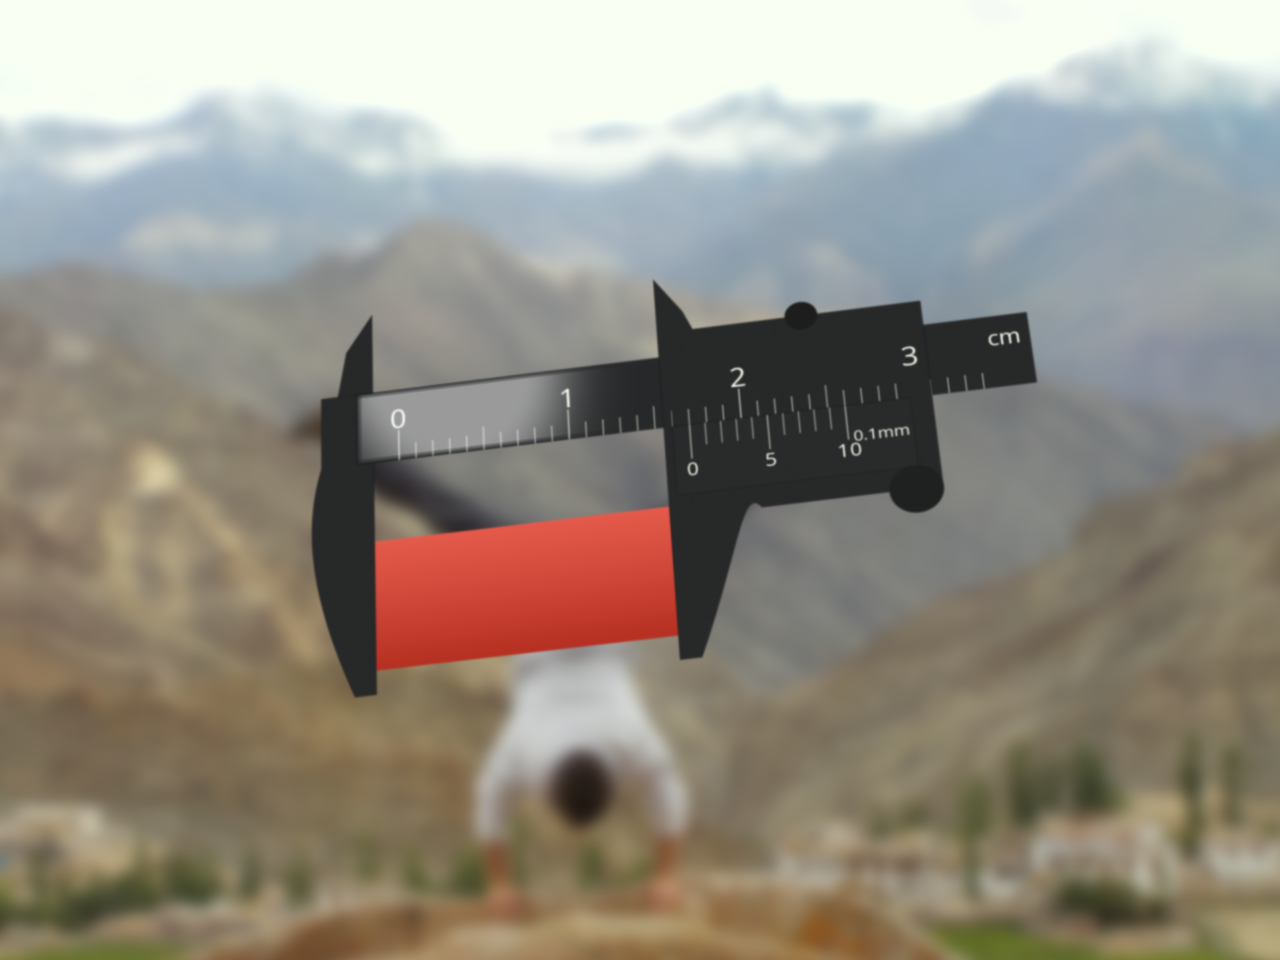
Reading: 17.0 mm
